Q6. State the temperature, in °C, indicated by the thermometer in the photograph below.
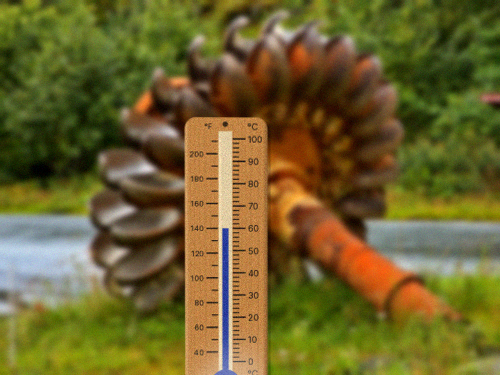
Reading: 60 °C
